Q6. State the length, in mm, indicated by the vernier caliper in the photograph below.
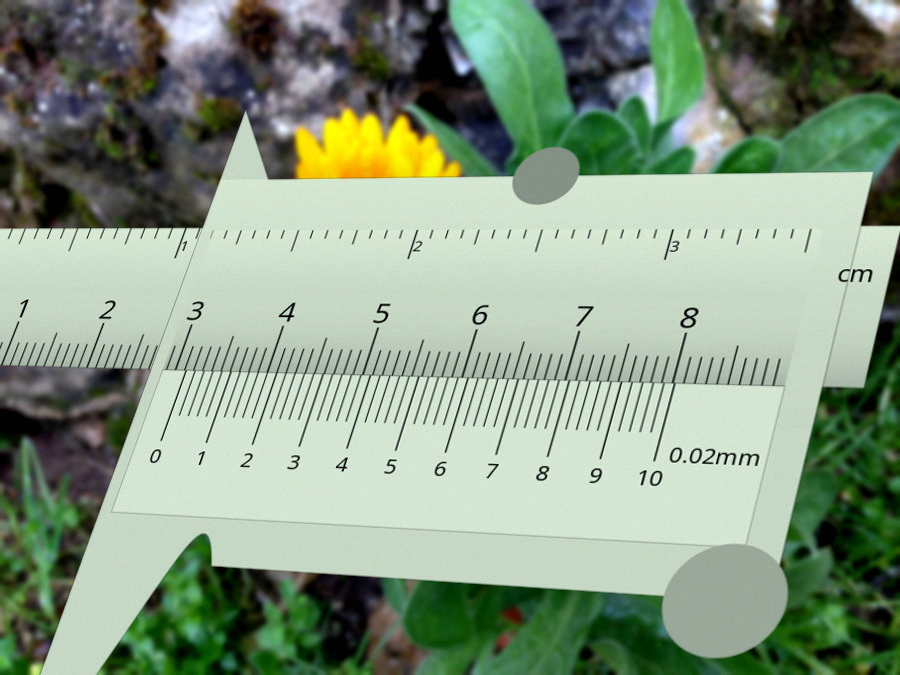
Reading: 31.2 mm
